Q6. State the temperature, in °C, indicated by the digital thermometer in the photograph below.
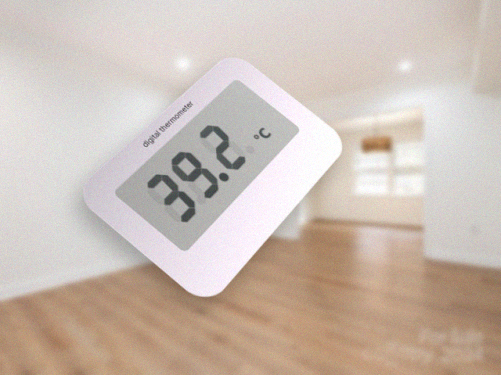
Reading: 39.2 °C
